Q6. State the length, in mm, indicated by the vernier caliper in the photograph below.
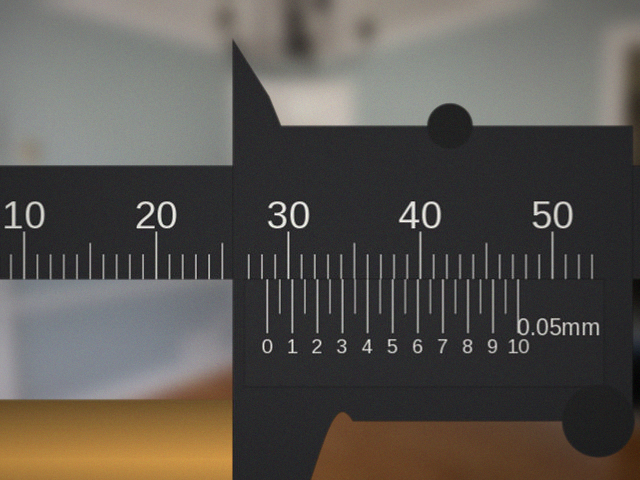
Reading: 28.4 mm
